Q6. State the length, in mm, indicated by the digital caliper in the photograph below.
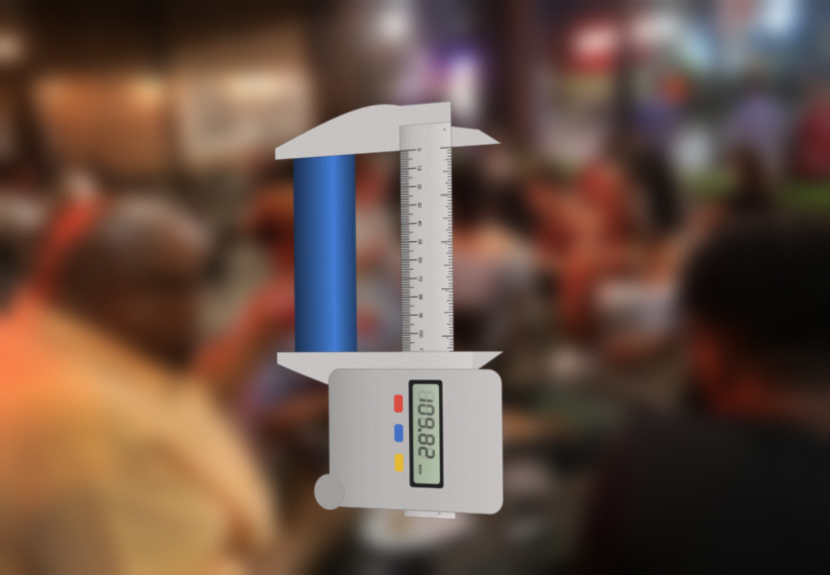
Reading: 109.82 mm
